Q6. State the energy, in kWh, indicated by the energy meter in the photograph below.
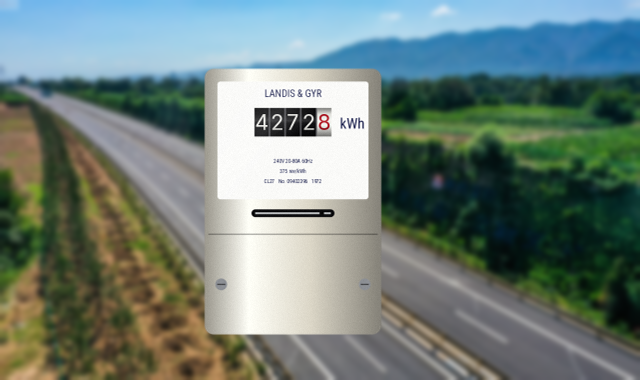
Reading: 4272.8 kWh
